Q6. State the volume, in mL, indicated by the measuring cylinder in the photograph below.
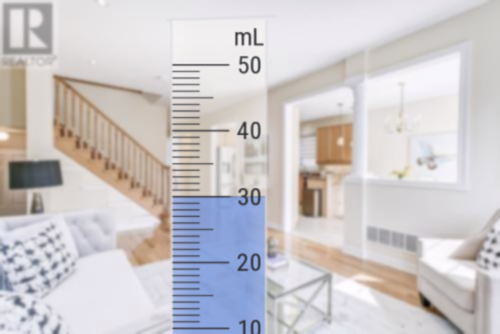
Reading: 30 mL
